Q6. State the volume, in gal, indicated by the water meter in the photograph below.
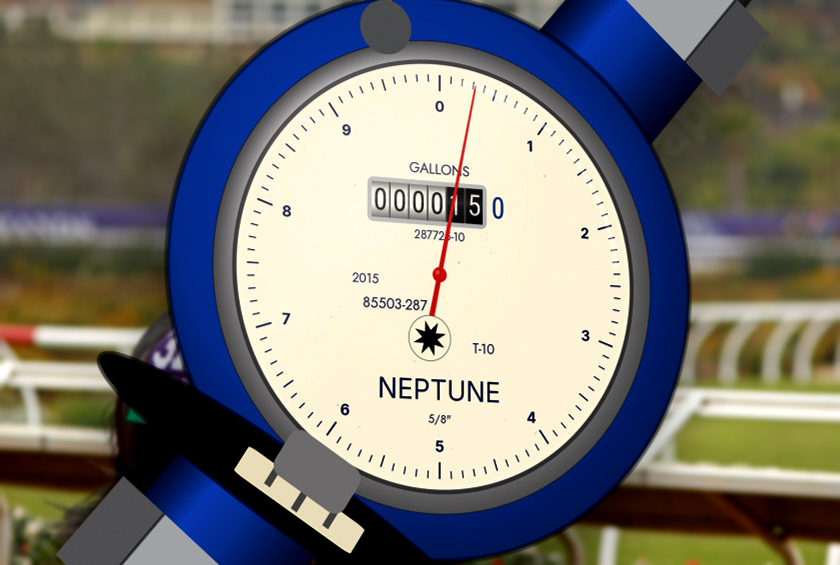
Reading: 150.3 gal
